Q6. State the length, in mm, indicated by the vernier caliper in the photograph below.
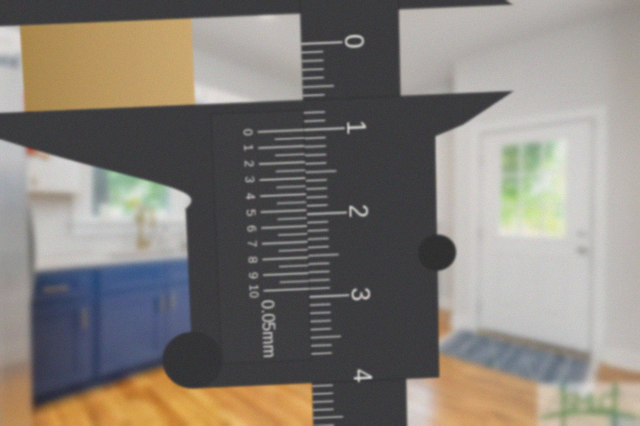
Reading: 10.0 mm
